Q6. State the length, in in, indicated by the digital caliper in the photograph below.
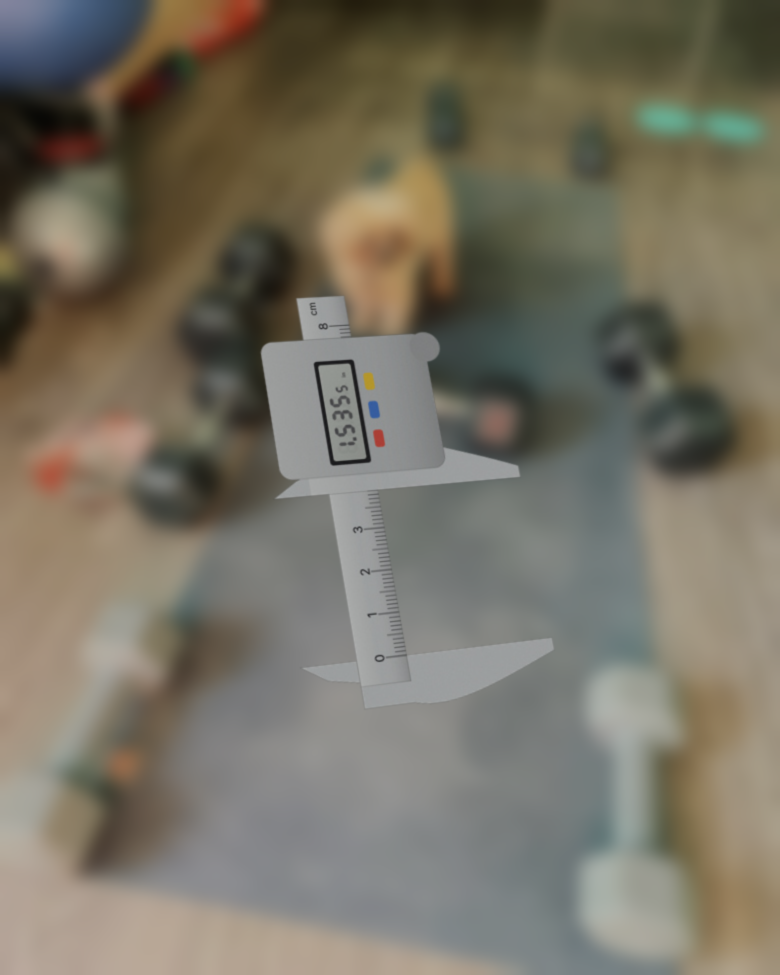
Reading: 1.5355 in
